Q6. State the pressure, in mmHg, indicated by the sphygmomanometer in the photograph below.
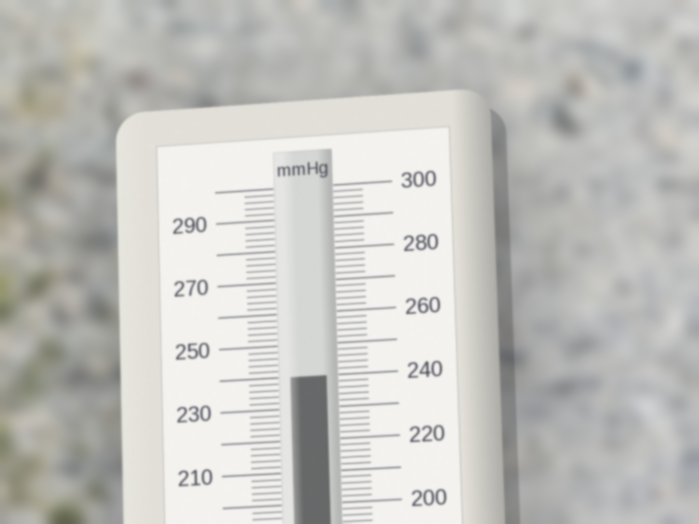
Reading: 240 mmHg
